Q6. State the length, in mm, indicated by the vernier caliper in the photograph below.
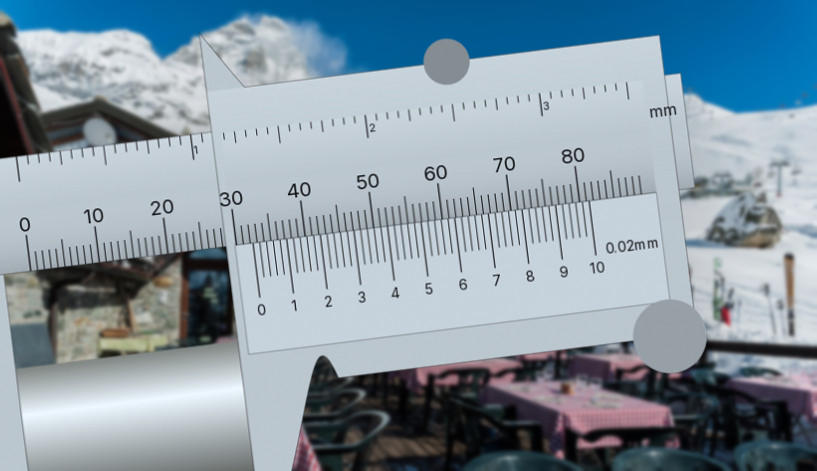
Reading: 32.4 mm
